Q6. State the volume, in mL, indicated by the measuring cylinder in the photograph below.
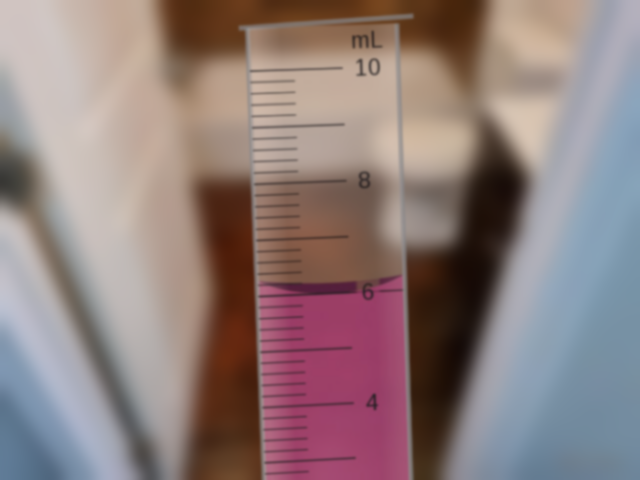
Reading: 6 mL
